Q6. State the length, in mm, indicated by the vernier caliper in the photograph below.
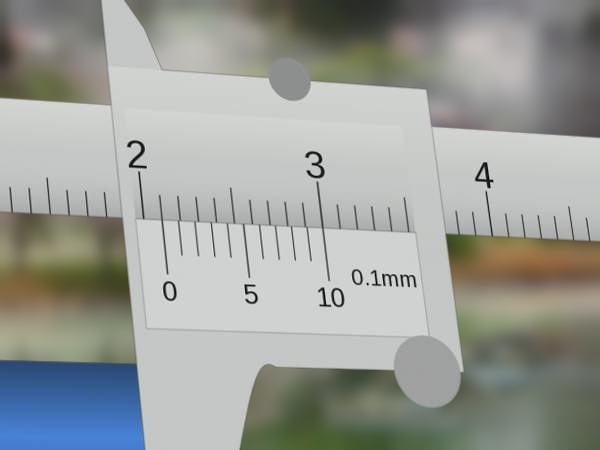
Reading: 21.0 mm
